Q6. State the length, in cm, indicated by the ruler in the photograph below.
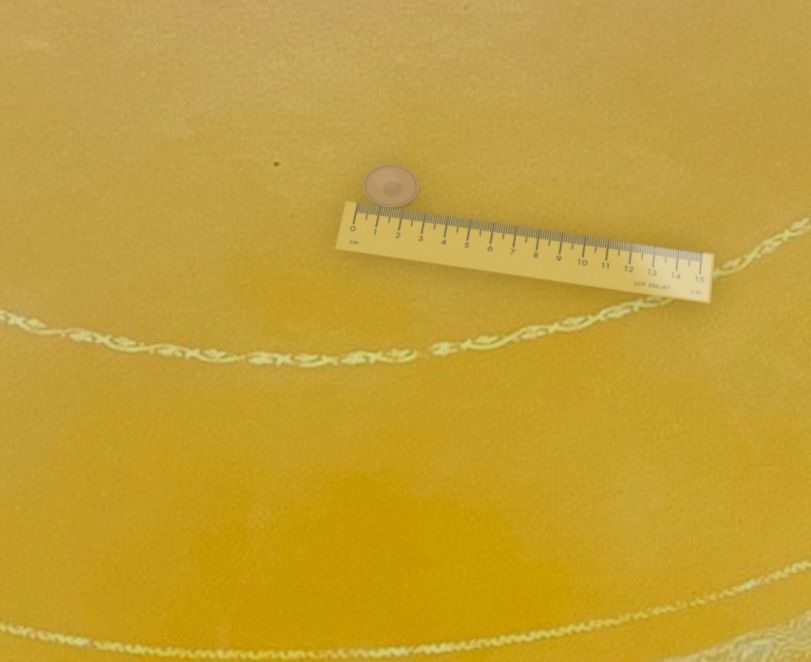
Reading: 2.5 cm
